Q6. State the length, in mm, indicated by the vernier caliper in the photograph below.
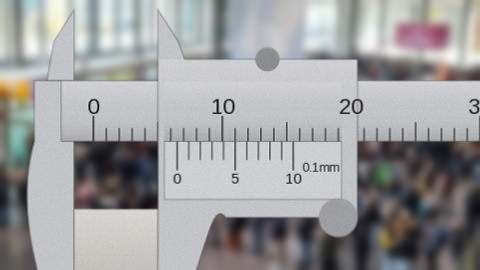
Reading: 6.5 mm
